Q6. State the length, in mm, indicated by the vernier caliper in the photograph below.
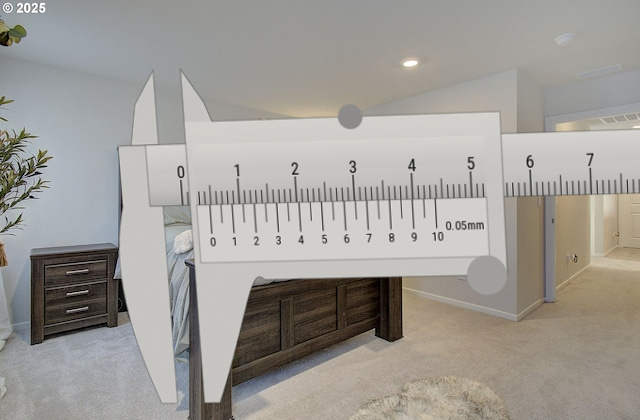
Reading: 4.8 mm
